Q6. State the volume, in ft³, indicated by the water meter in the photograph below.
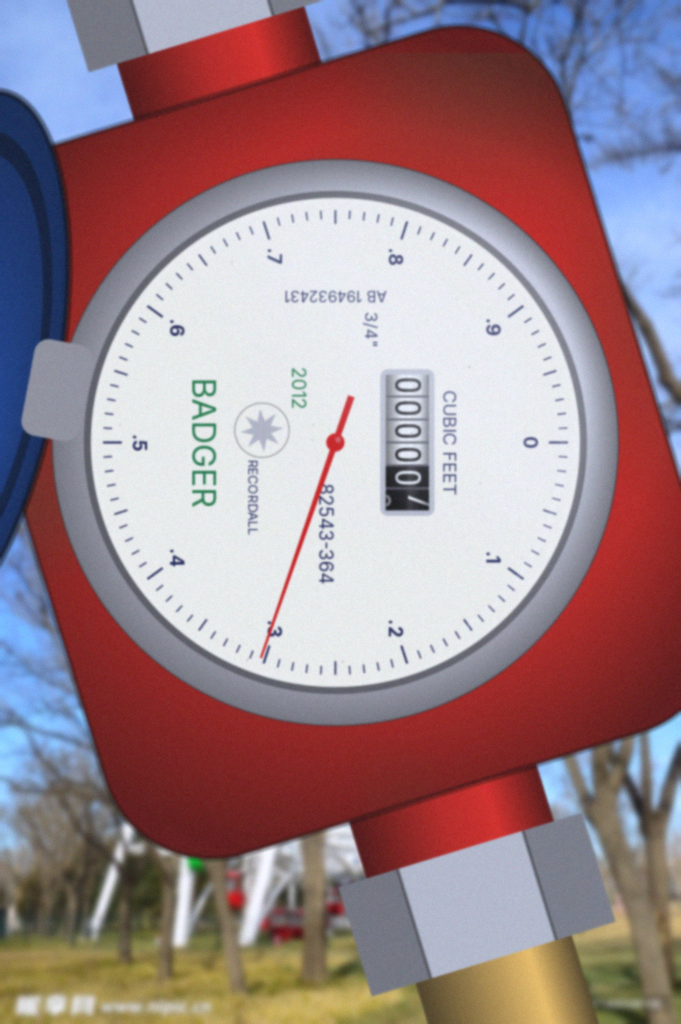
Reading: 7.30 ft³
